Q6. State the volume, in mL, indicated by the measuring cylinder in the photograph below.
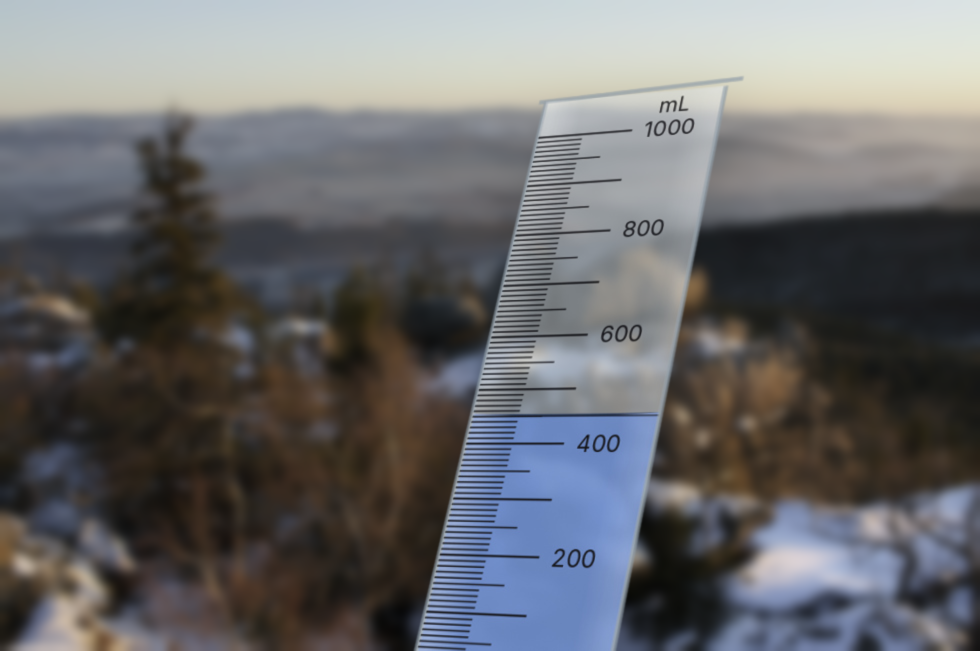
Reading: 450 mL
